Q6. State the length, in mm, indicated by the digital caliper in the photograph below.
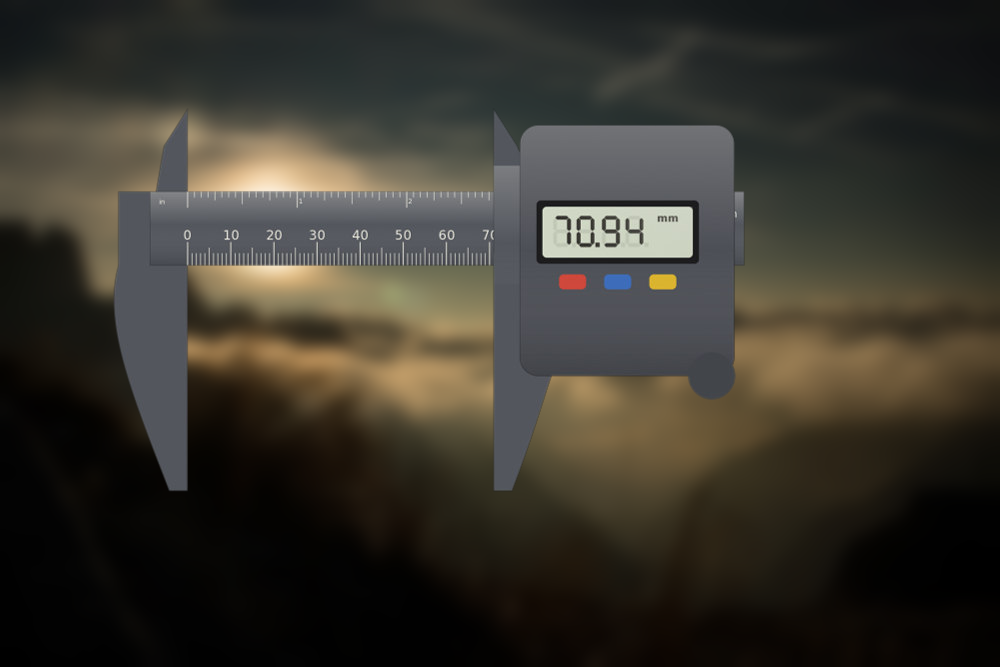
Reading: 70.94 mm
